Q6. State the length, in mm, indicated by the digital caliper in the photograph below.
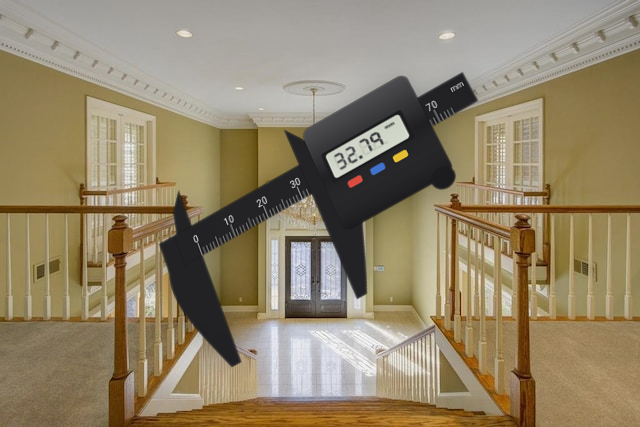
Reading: 32.79 mm
